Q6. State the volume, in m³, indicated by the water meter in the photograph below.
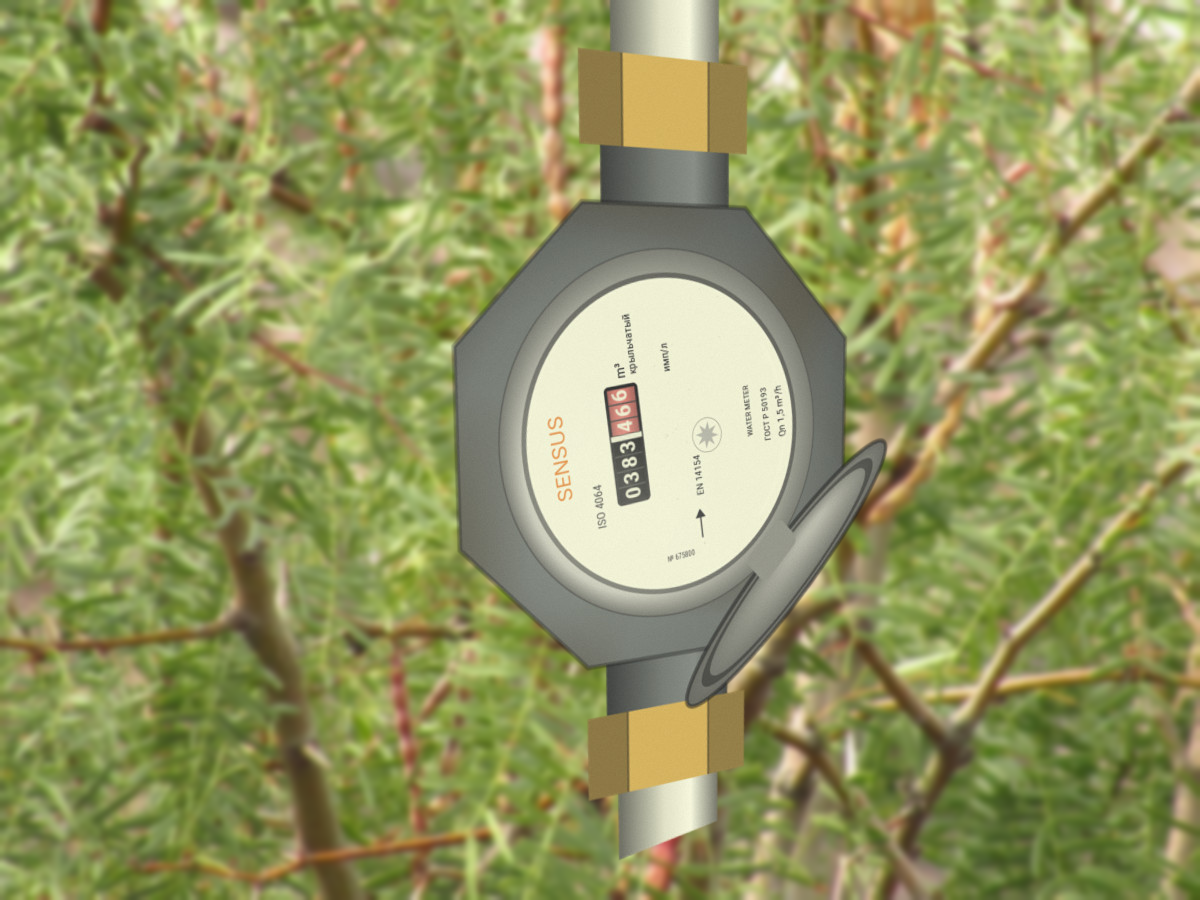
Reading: 383.466 m³
